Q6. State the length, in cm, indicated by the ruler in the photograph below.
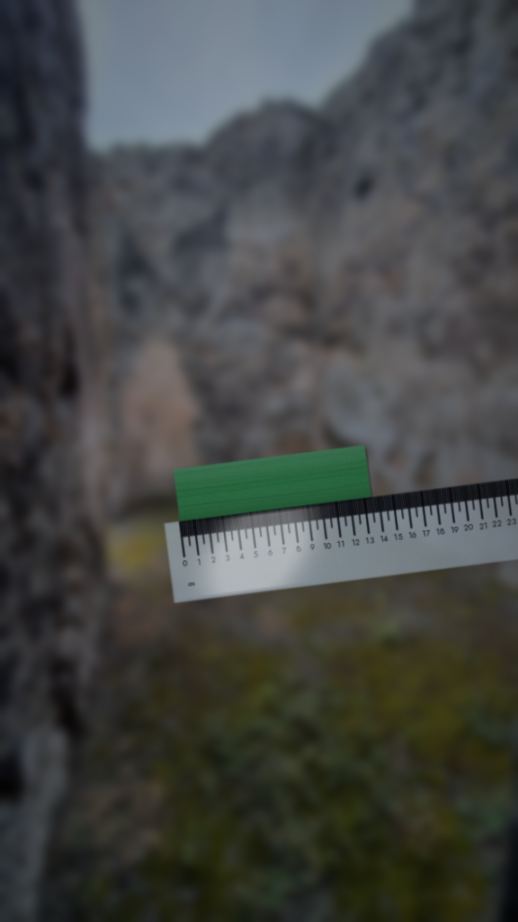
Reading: 13.5 cm
